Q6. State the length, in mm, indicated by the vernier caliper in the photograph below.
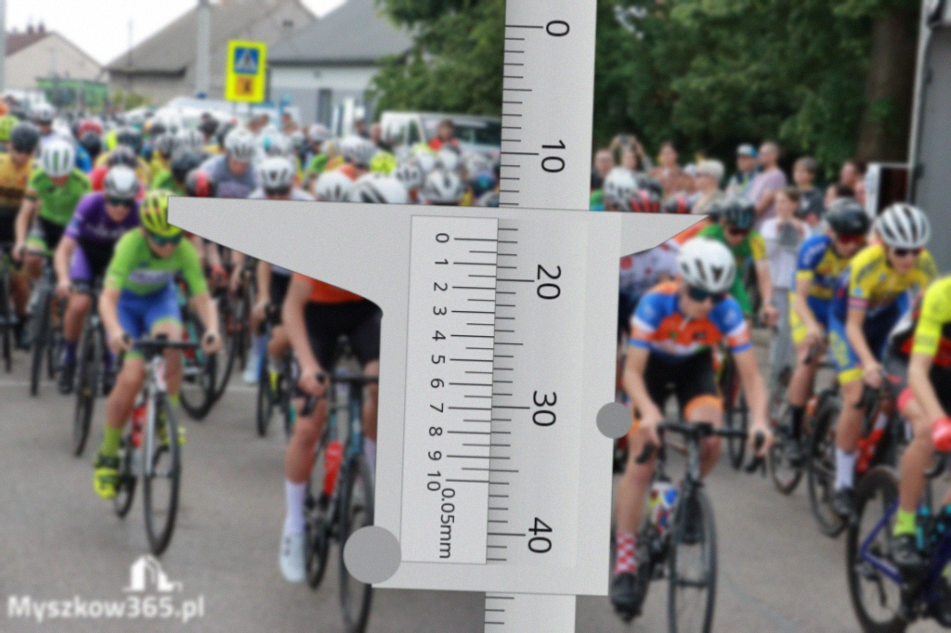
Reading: 16.9 mm
